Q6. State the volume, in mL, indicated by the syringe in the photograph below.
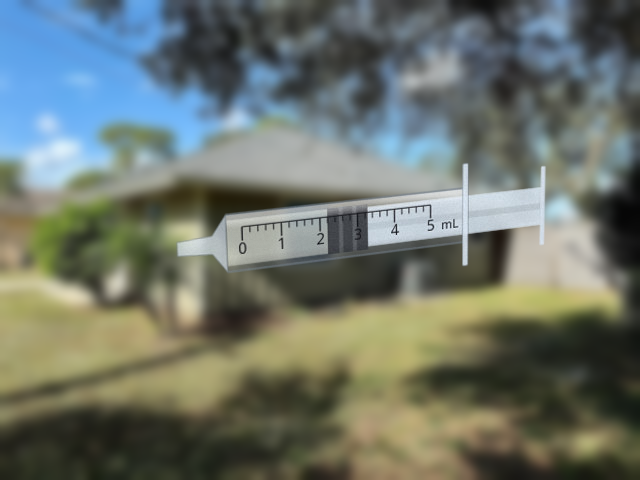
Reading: 2.2 mL
